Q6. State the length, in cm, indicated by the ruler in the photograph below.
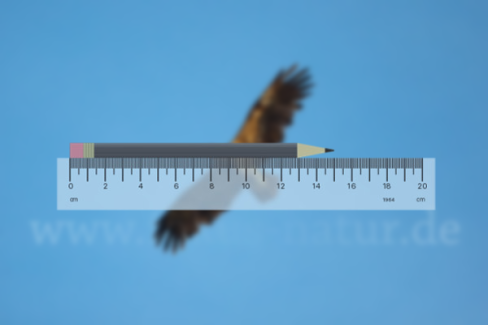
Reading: 15 cm
